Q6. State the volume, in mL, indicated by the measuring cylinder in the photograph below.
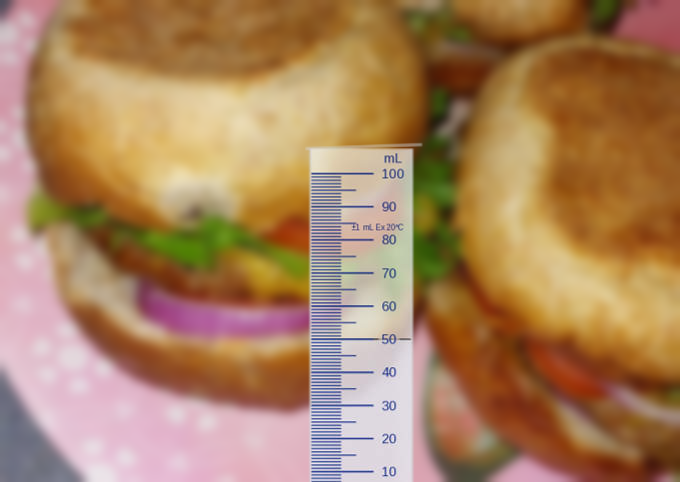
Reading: 50 mL
